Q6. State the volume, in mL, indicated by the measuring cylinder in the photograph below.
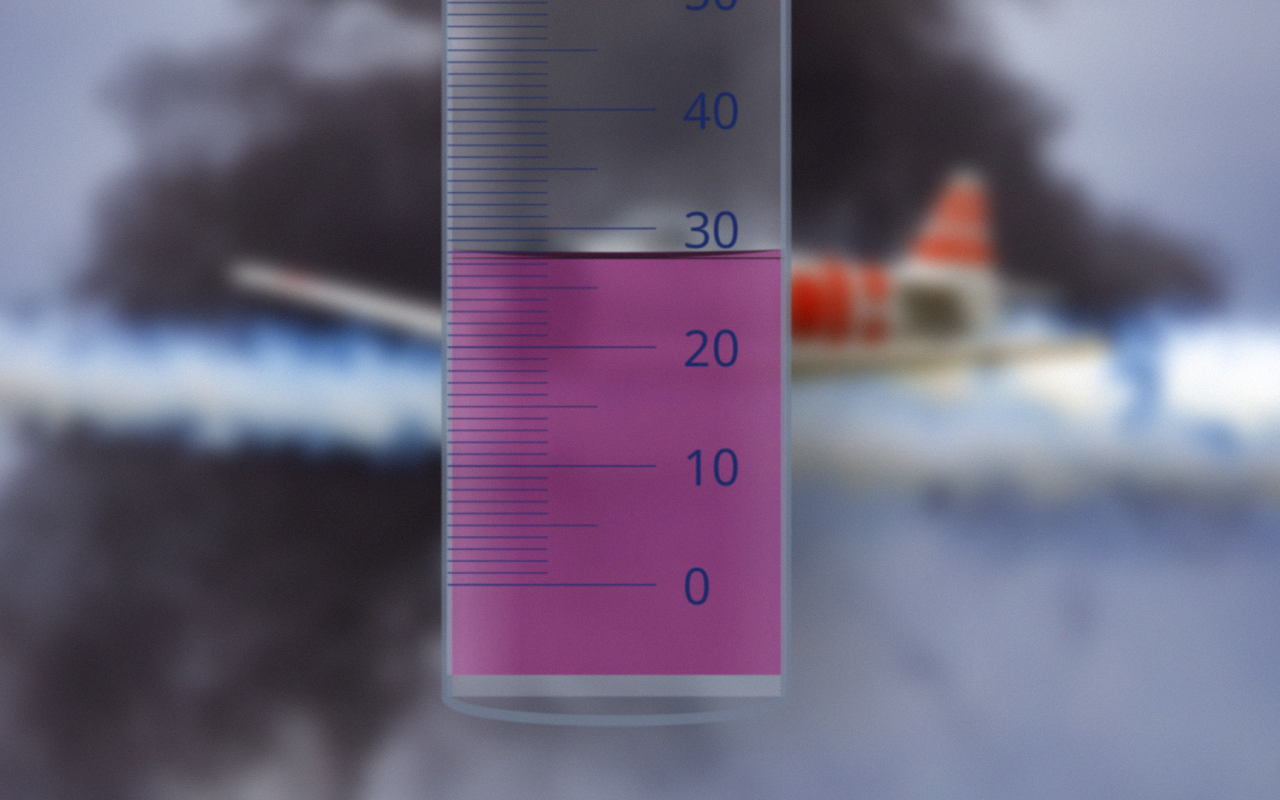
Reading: 27.5 mL
